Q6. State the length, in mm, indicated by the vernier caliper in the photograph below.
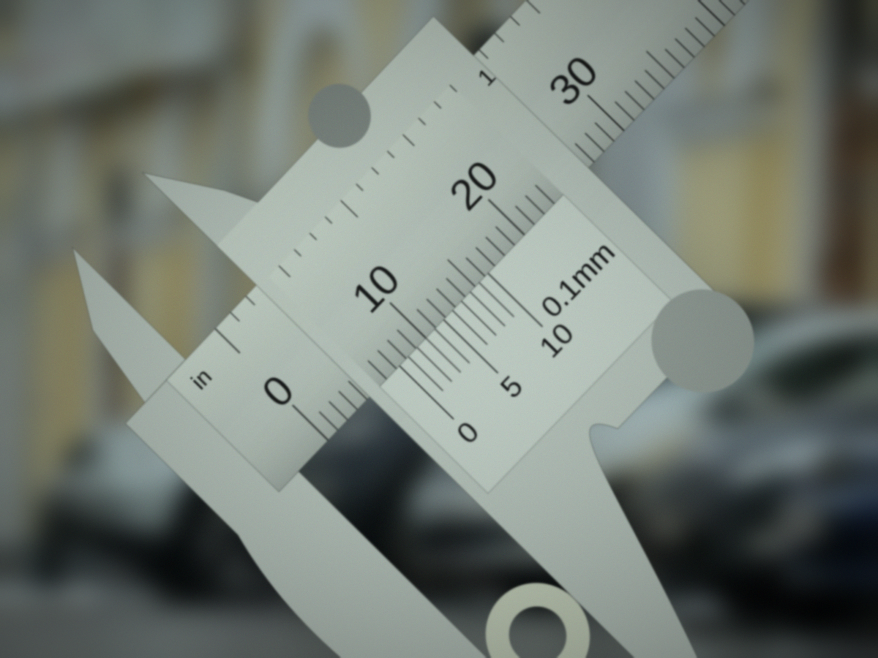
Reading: 7.3 mm
